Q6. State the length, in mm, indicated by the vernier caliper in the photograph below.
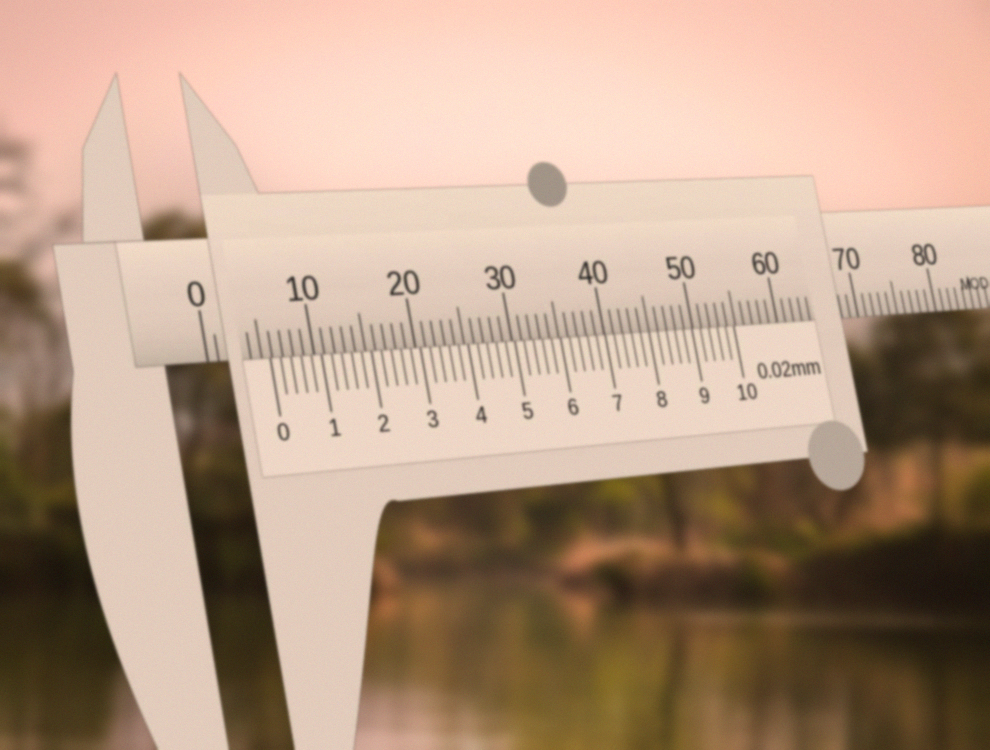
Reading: 5.8 mm
